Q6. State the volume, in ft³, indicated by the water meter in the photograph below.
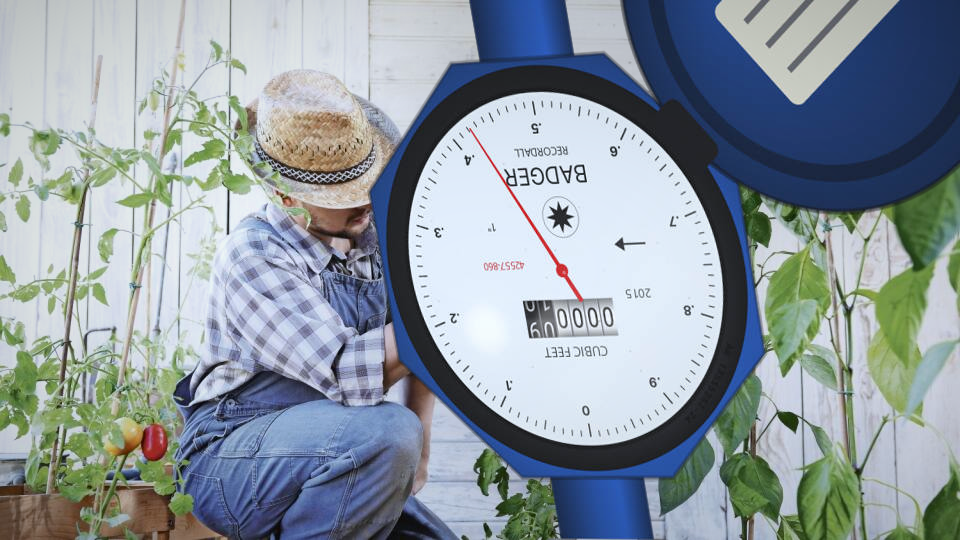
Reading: 9.42 ft³
